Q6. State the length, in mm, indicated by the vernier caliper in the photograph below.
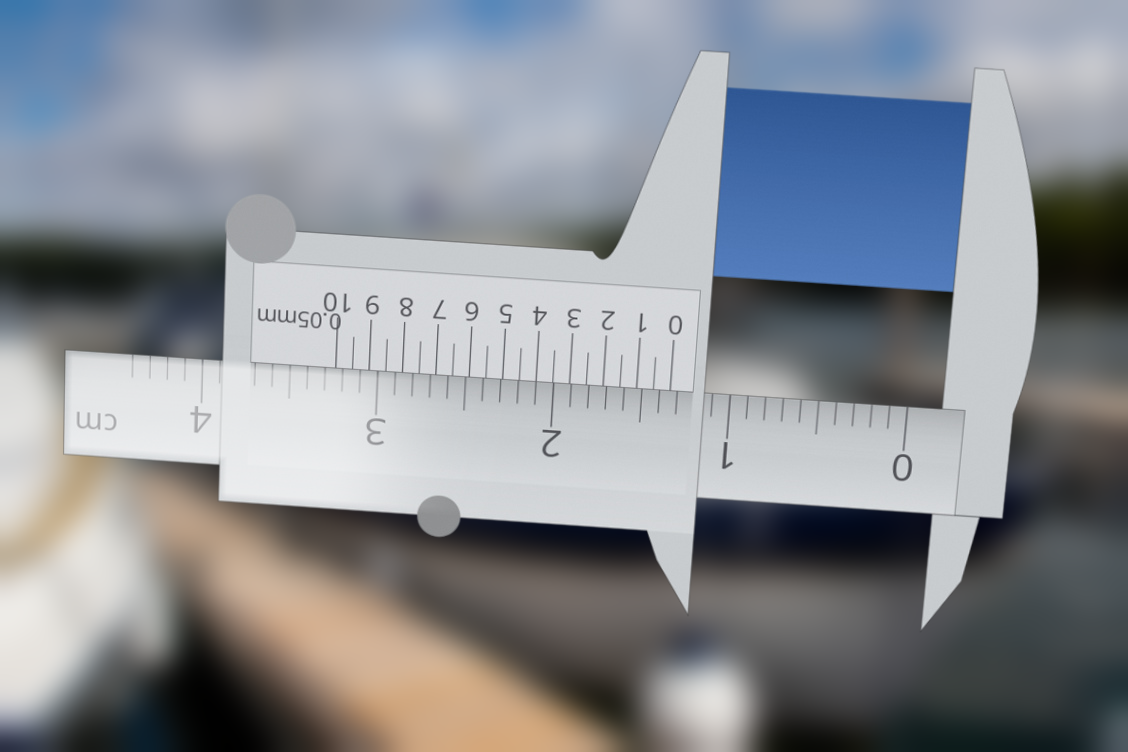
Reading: 13.4 mm
